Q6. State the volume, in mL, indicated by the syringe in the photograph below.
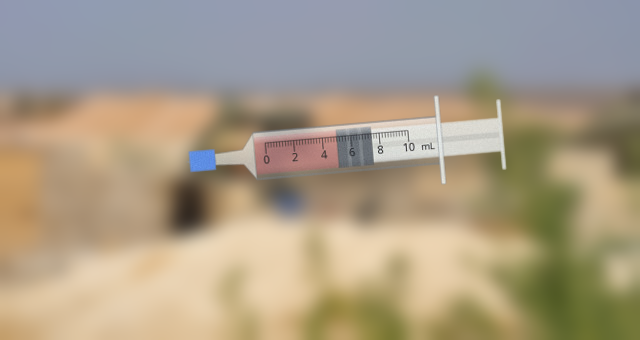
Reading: 5 mL
